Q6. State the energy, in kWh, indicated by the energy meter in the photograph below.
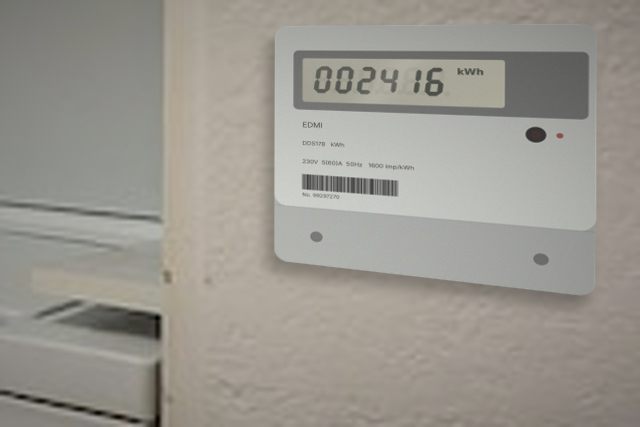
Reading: 2416 kWh
